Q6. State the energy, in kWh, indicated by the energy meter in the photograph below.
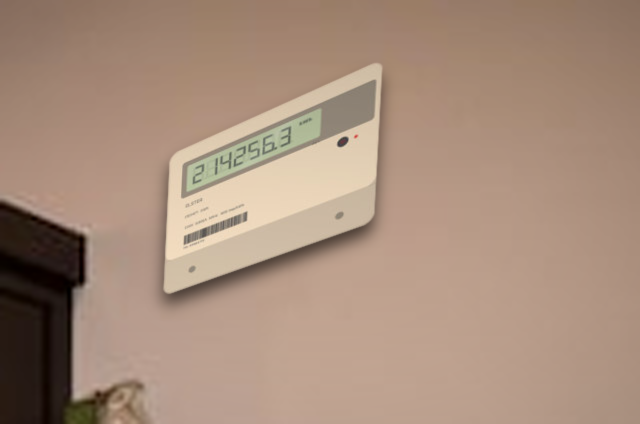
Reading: 214256.3 kWh
